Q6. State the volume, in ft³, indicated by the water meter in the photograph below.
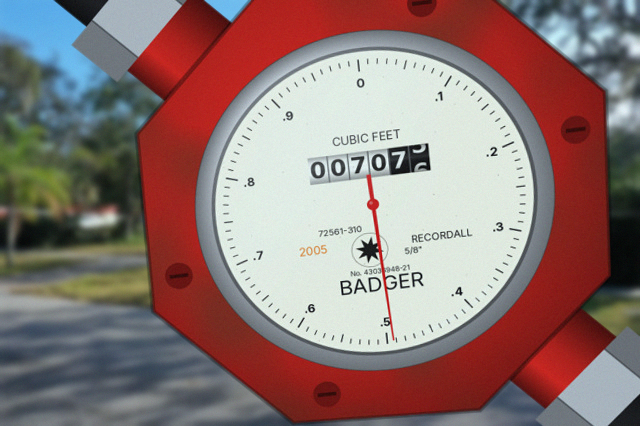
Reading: 7075.49 ft³
